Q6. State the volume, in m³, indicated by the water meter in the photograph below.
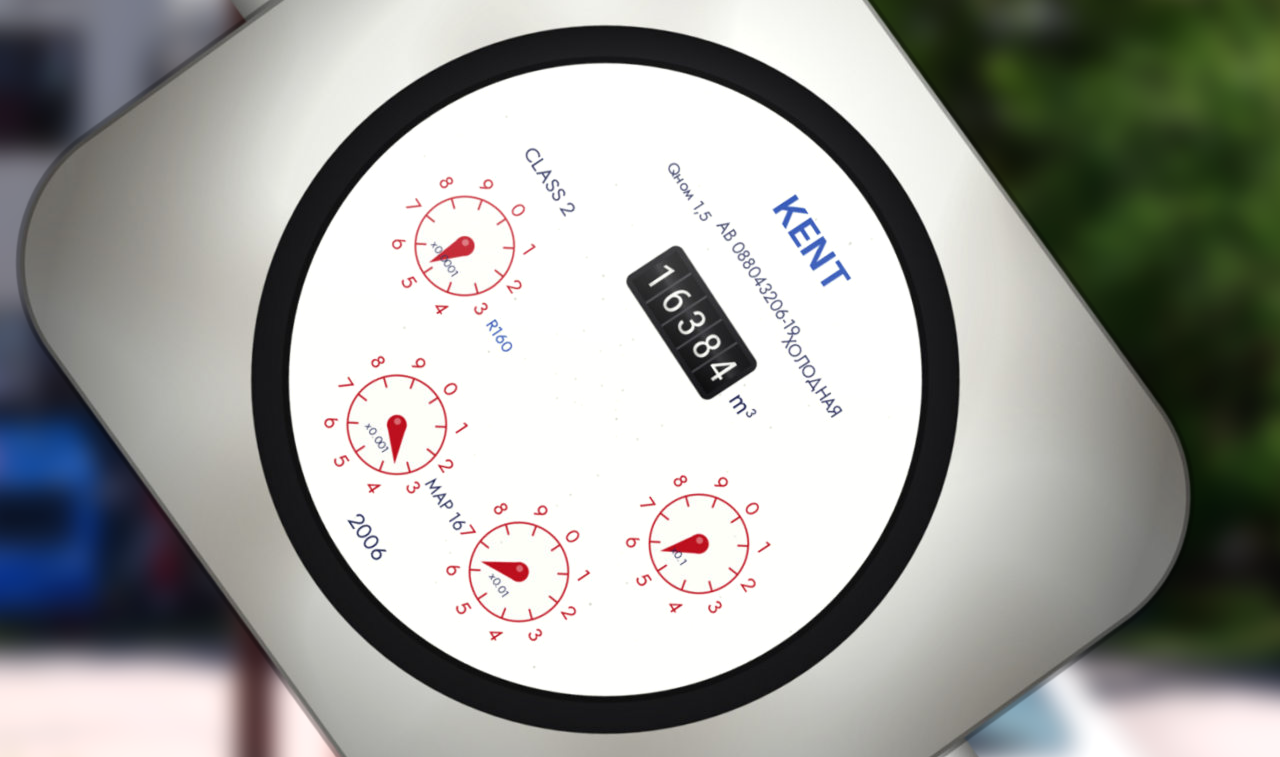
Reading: 16384.5635 m³
